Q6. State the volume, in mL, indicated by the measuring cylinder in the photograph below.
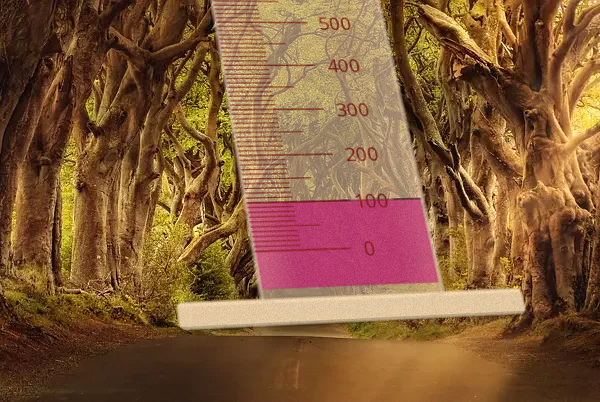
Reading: 100 mL
